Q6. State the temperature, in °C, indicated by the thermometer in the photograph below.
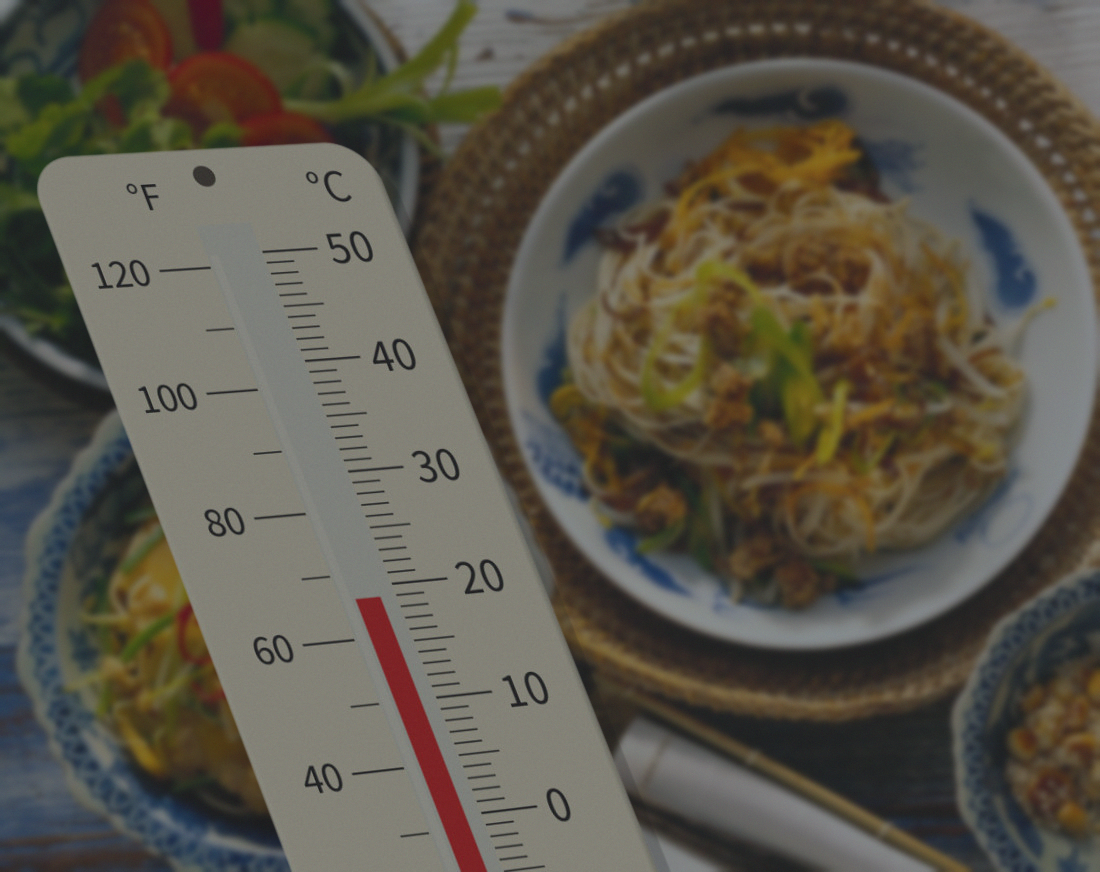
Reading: 19 °C
